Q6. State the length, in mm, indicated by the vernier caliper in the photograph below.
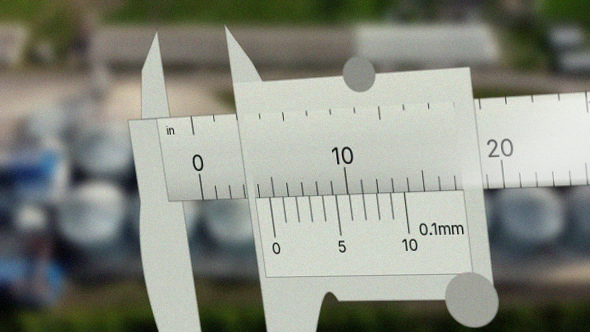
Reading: 4.7 mm
